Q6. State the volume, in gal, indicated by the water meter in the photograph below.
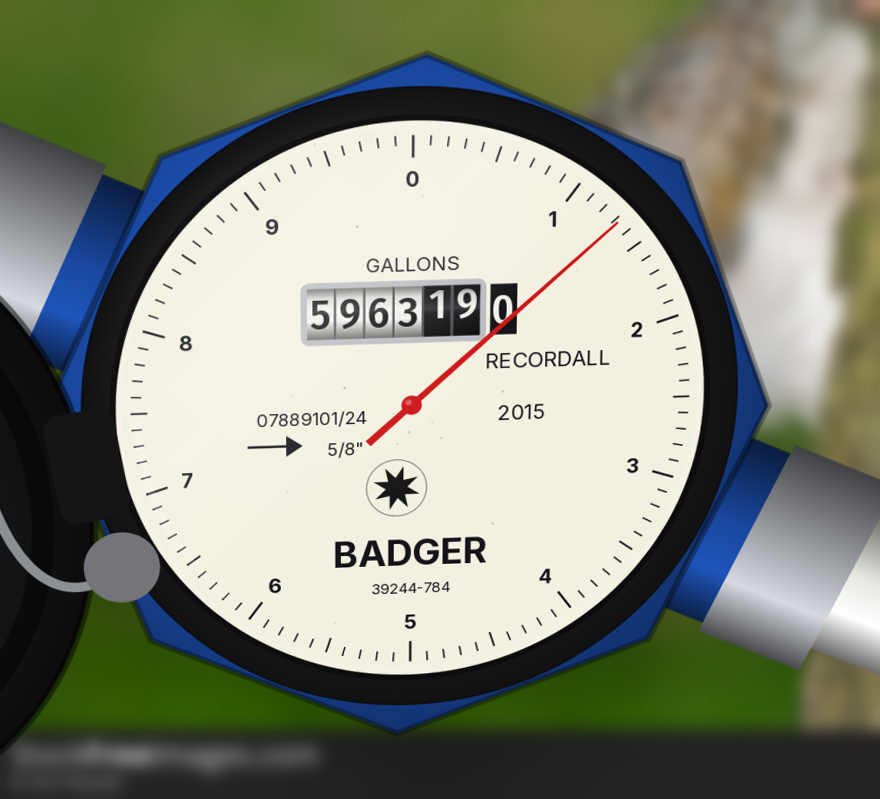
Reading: 5963191.3 gal
